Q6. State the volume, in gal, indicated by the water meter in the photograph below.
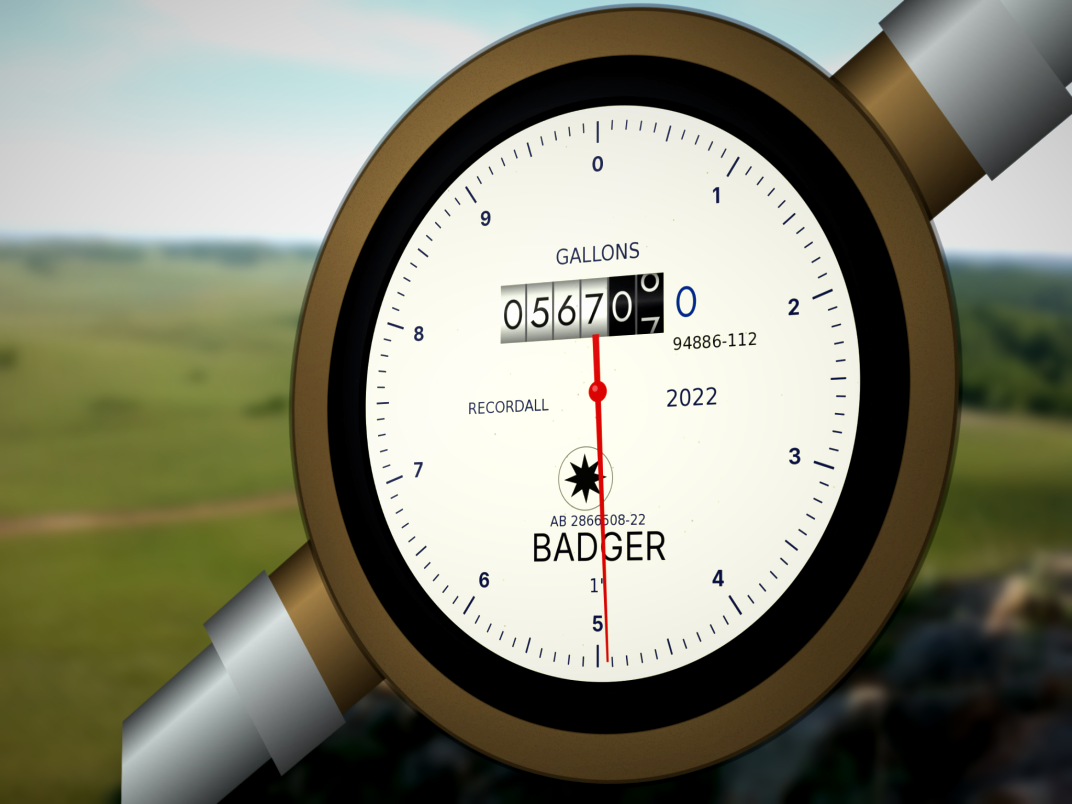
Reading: 567064.9 gal
